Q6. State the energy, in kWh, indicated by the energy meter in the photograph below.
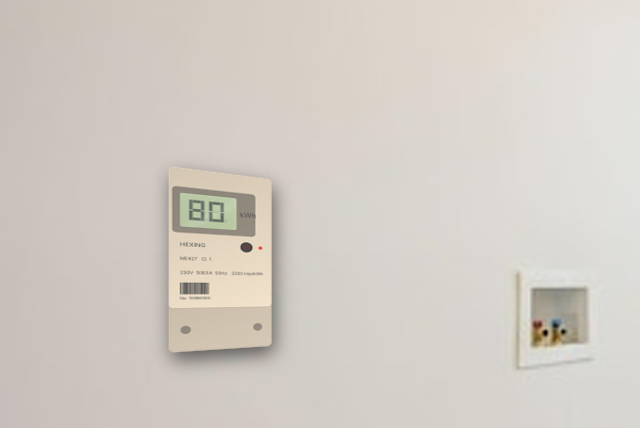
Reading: 80 kWh
